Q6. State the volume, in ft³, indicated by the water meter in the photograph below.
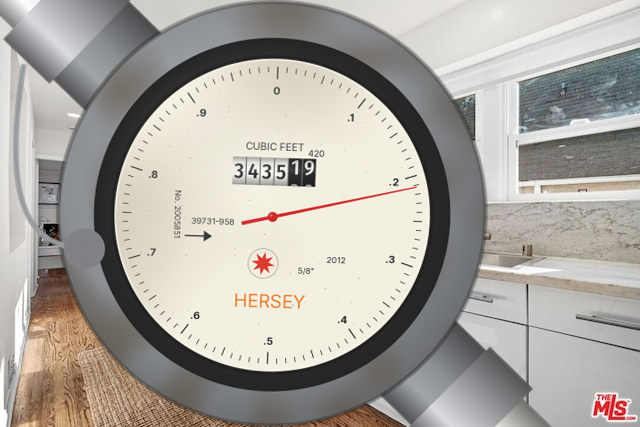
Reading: 343519.21 ft³
